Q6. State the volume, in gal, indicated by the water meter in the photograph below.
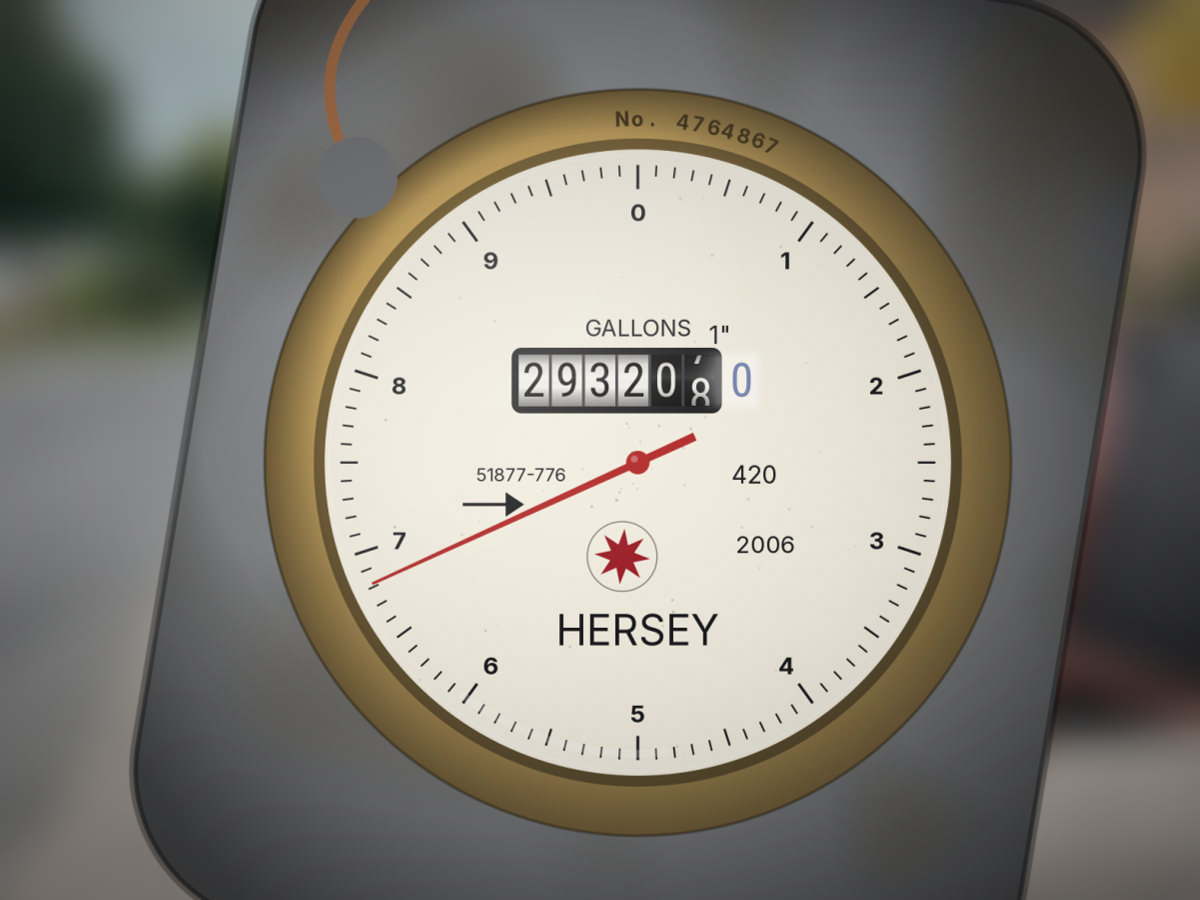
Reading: 2932076.8 gal
